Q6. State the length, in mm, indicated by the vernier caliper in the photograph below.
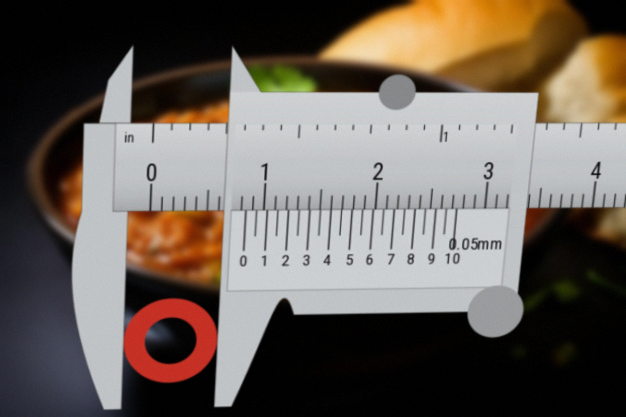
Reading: 8.4 mm
